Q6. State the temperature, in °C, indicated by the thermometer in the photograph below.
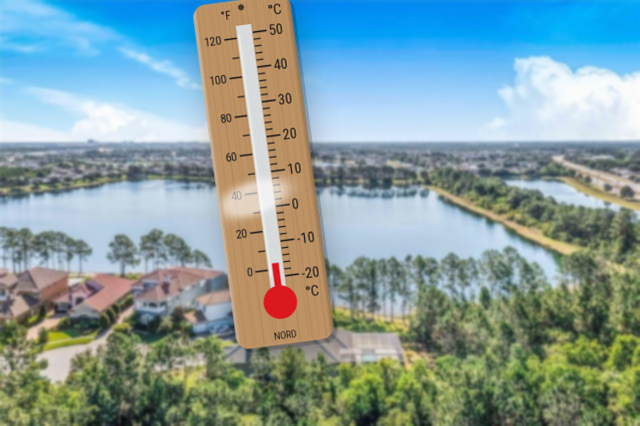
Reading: -16 °C
